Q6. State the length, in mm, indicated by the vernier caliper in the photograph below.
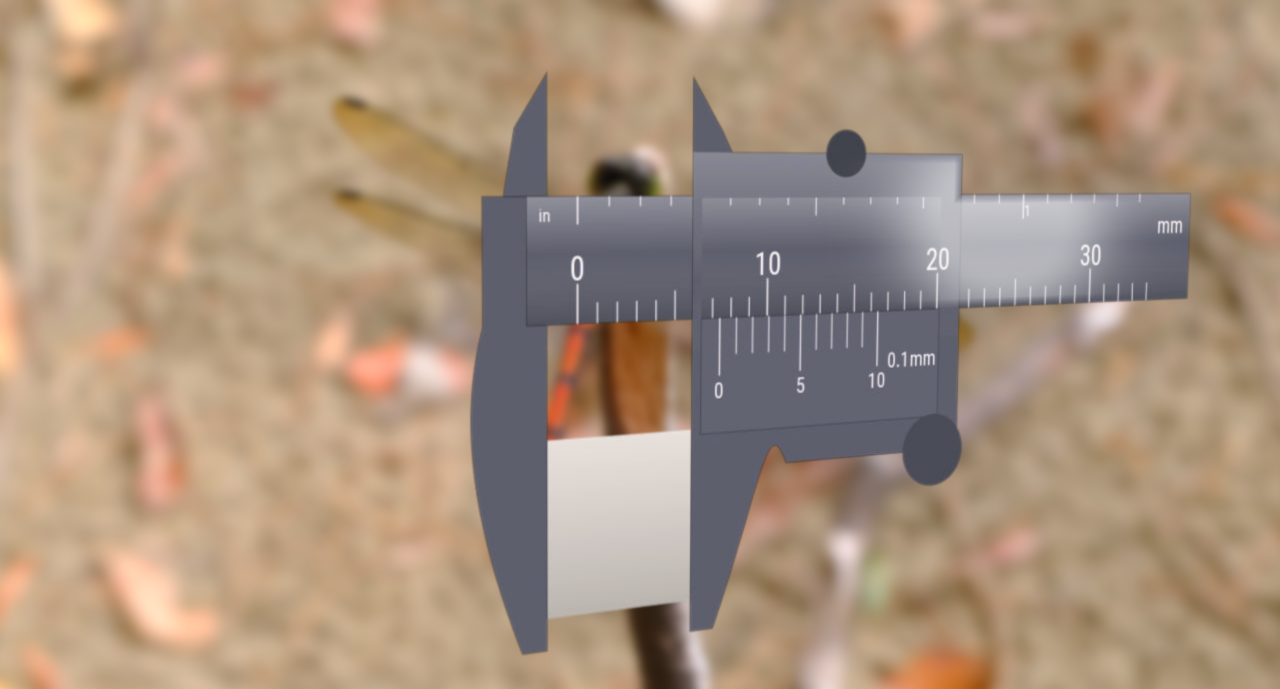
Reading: 7.4 mm
